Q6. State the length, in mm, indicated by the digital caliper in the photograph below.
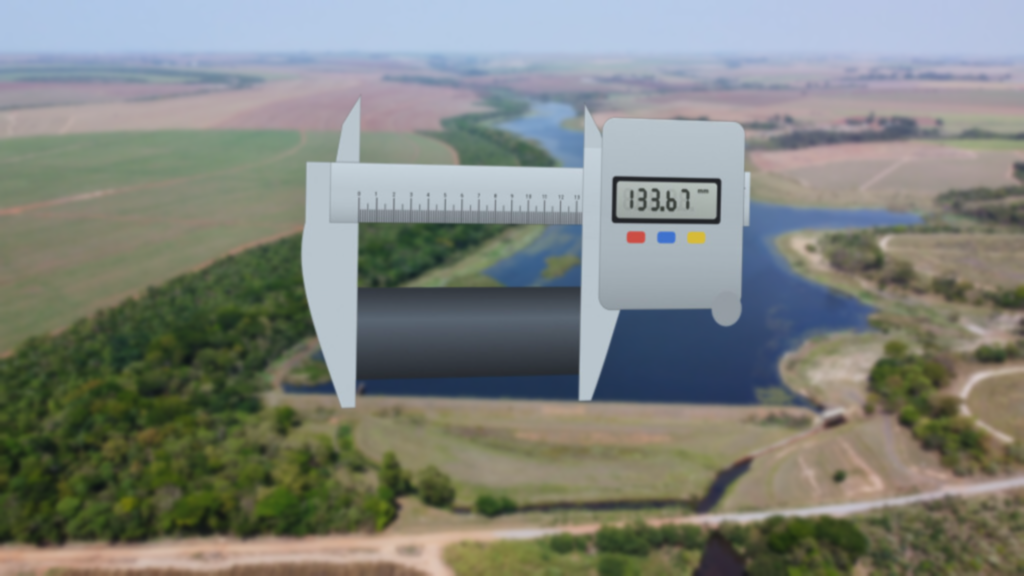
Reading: 133.67 mm
